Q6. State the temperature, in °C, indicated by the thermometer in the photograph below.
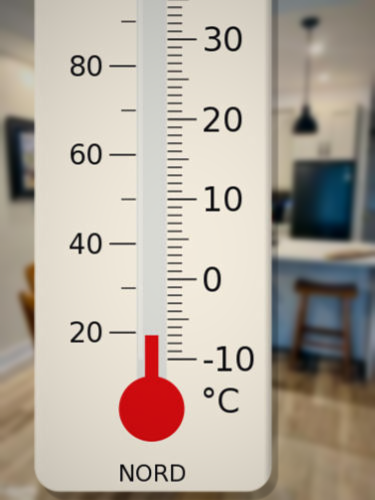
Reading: -7 °C
